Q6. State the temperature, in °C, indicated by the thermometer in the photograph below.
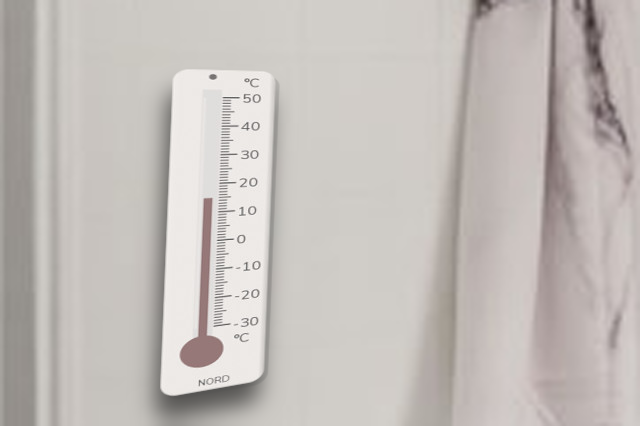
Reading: 15 °C
